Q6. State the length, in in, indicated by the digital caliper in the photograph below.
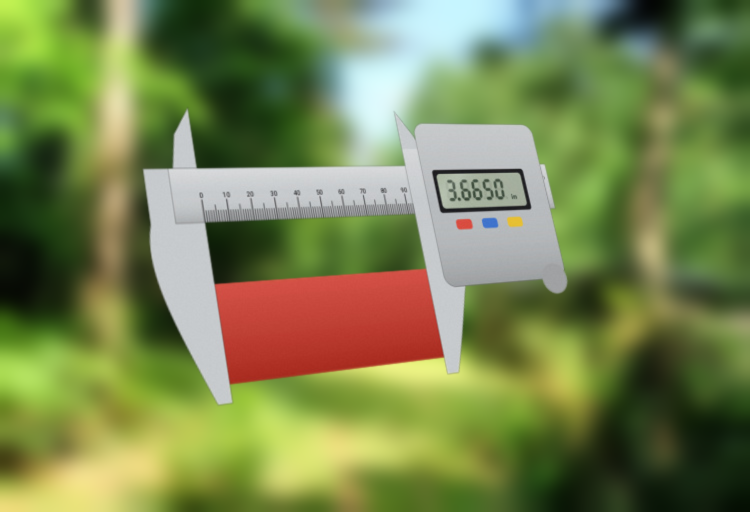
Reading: 3.6650 in
